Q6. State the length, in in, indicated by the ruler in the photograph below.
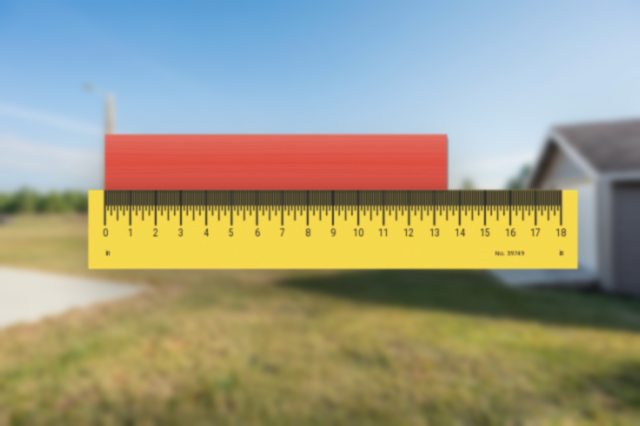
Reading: 13.5 in
